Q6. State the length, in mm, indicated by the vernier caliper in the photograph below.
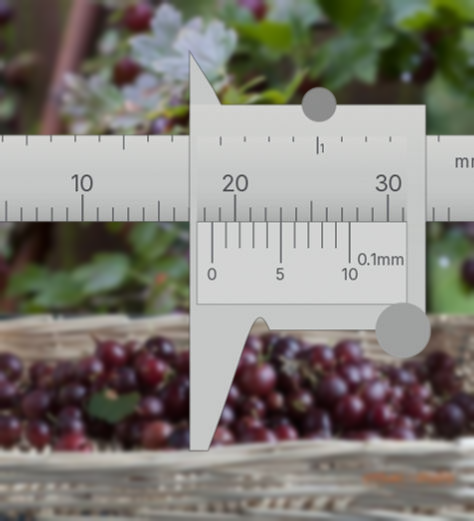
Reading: 18.5 mm
